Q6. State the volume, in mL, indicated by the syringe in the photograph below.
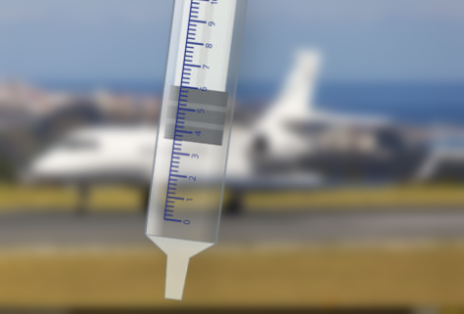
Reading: 3.6 mL
